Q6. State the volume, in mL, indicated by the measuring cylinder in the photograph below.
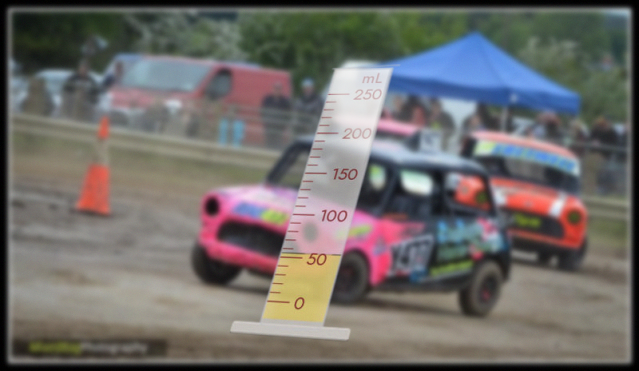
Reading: 55 mL
